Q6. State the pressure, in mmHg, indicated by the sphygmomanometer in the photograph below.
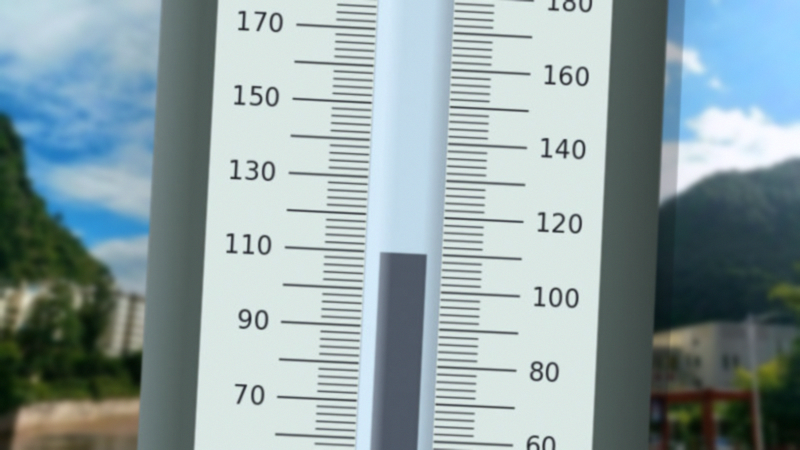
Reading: 110 mmHg
